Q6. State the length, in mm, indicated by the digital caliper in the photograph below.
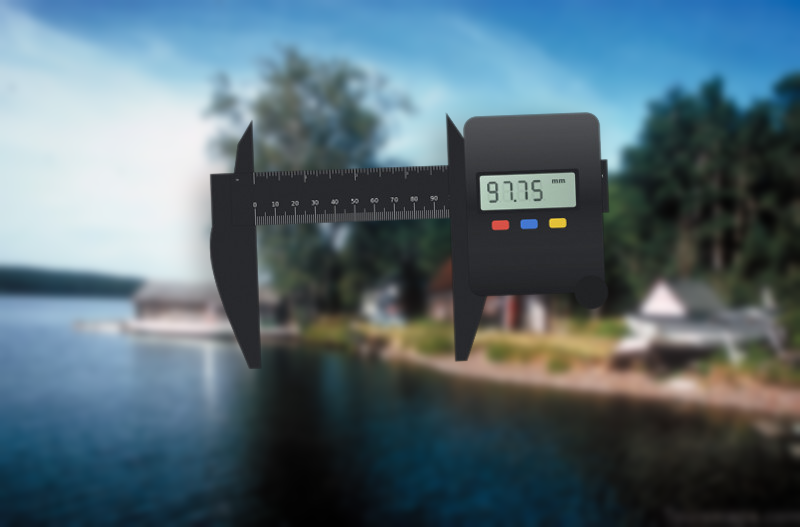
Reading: 97.75 mm
